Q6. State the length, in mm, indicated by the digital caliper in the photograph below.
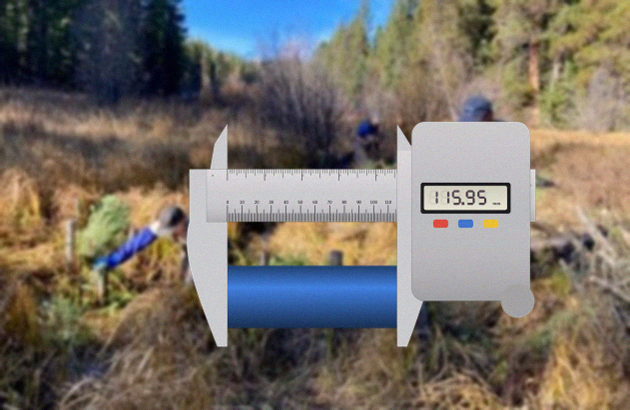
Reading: 115.95 mm
